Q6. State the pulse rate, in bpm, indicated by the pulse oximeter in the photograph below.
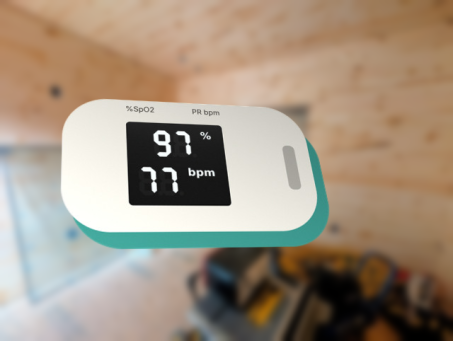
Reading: 77 bpm
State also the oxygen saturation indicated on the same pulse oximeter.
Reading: 97 %
